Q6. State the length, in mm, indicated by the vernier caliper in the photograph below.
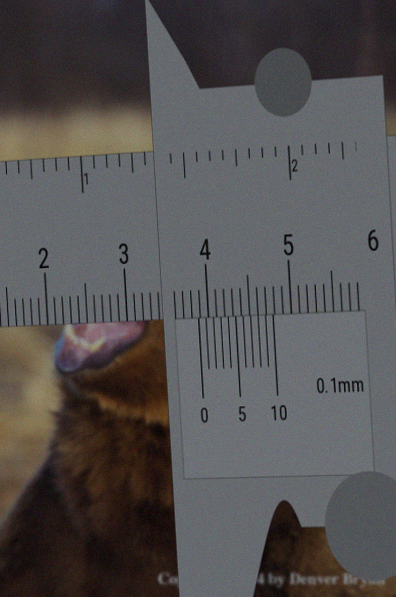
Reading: 38.8 mm
